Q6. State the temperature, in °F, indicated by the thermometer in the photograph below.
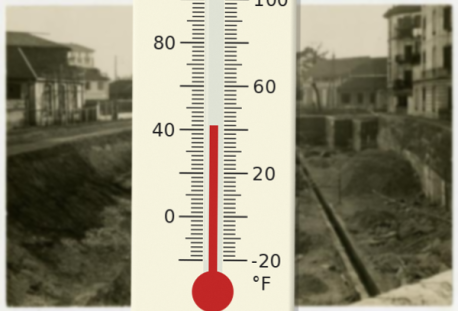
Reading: 42 °F
